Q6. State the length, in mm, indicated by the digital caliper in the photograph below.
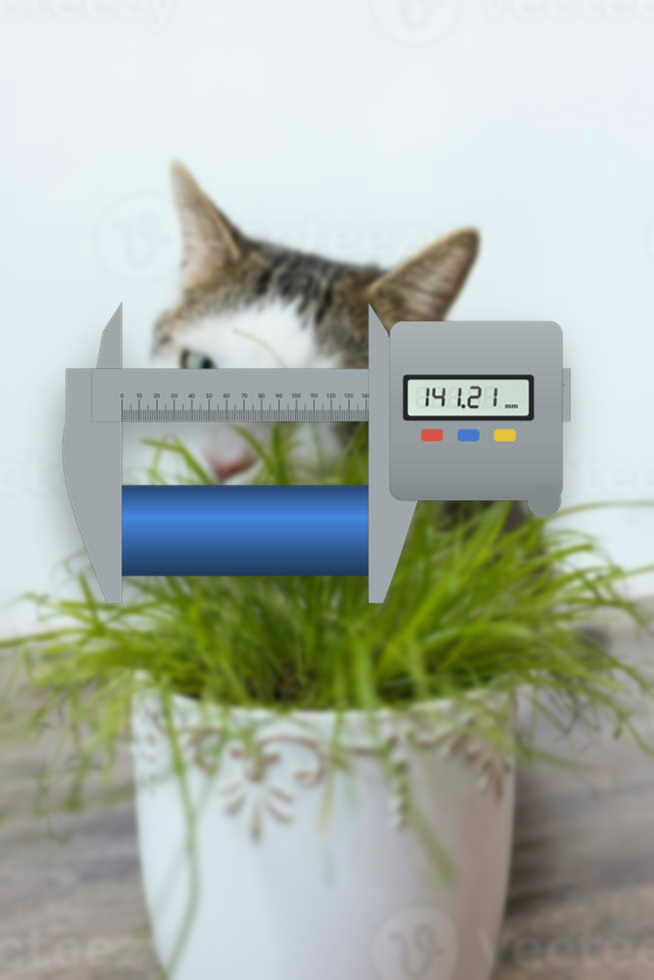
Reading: 141.21 mm
